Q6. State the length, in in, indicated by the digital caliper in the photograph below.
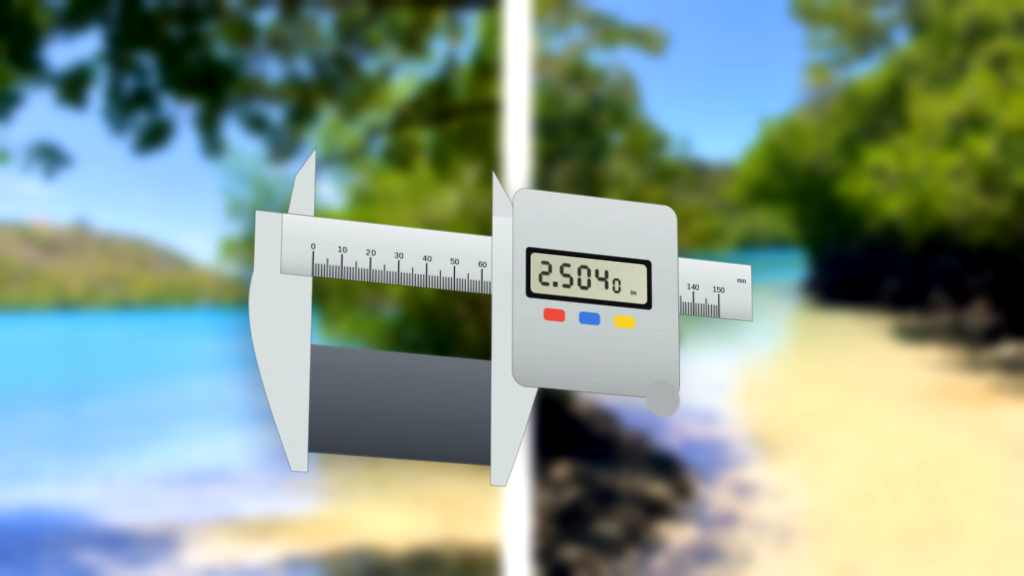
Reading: 2.5040 in
